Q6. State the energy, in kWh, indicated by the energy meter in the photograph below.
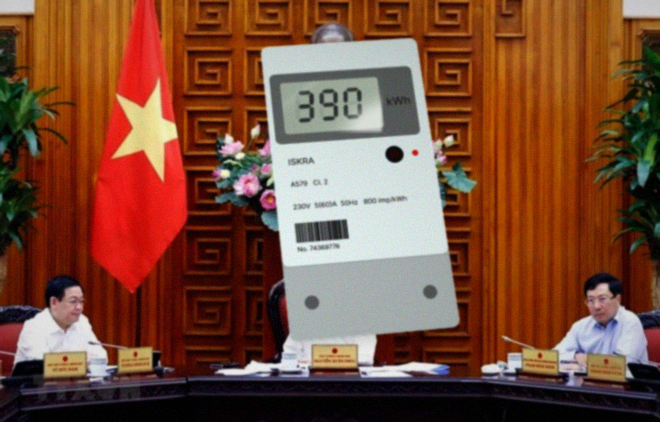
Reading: 390 kWh
